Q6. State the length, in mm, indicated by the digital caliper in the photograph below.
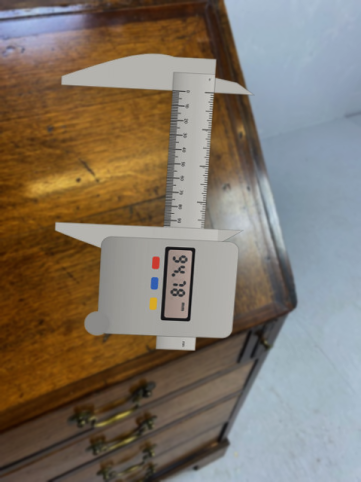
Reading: 94.78 mm
